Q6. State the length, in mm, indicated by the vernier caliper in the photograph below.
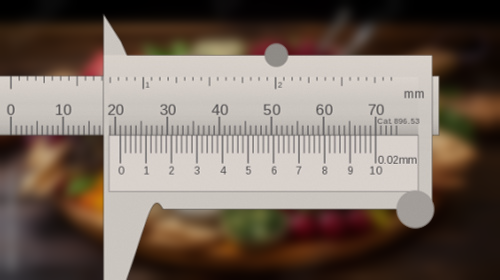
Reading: 21.0 mm
